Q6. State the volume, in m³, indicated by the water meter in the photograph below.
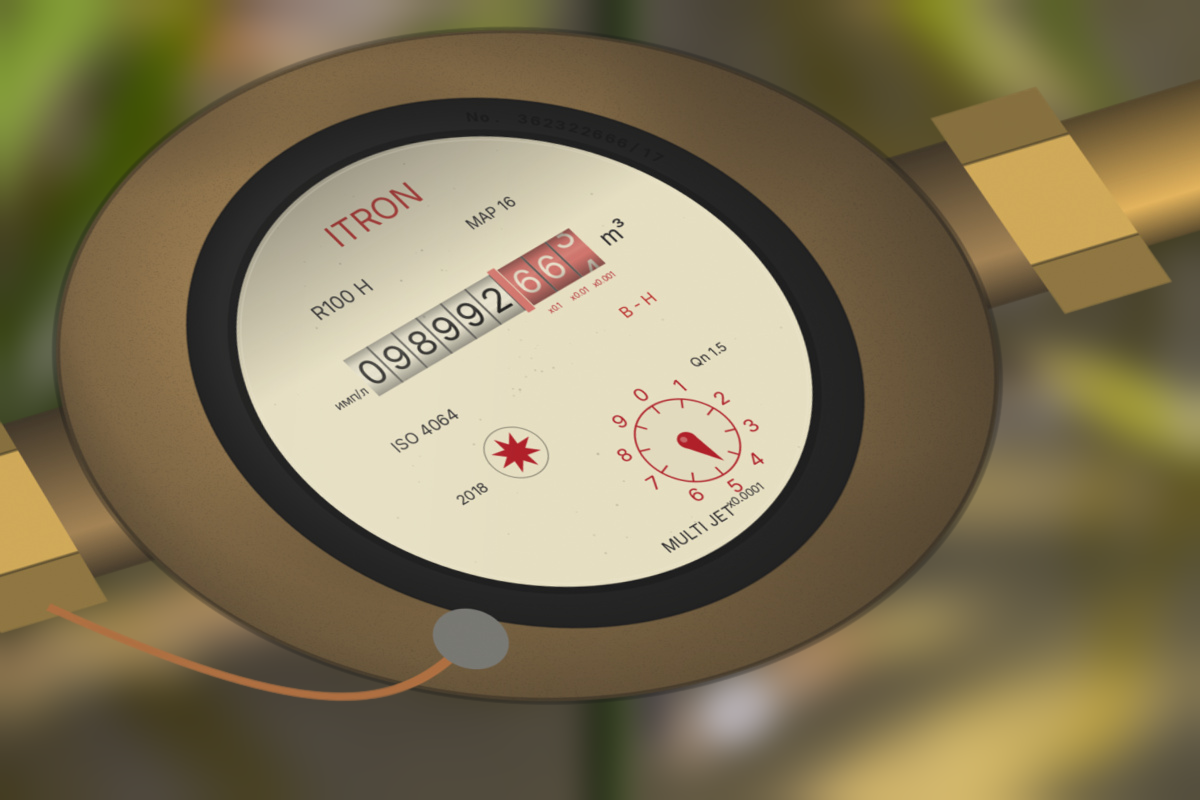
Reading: 98992.6634 m³
